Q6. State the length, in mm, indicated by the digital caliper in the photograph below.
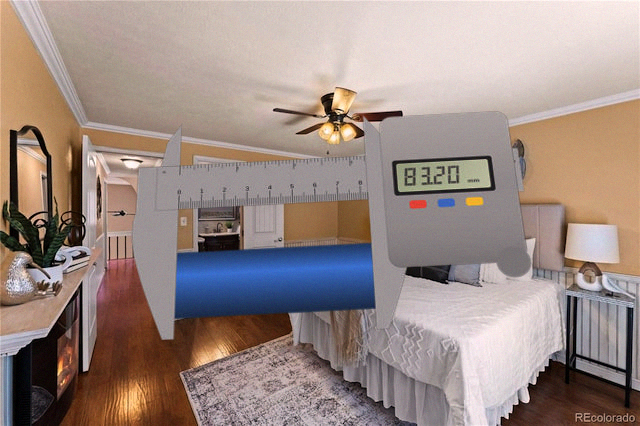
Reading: 83.20 mm
